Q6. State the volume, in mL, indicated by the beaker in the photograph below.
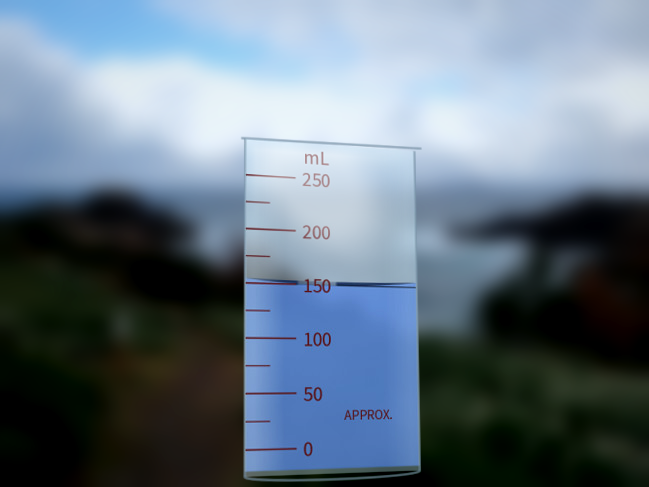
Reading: 150 mL
